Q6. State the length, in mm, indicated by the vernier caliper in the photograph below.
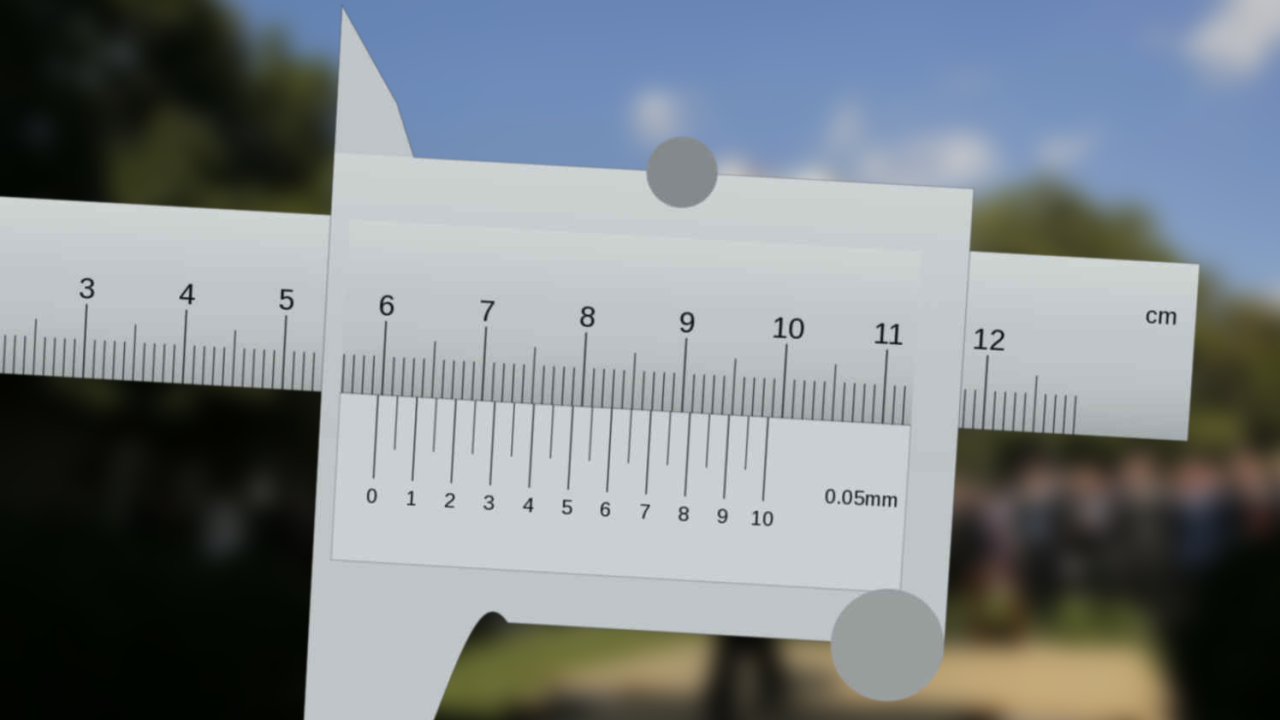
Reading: 59.6 mm
